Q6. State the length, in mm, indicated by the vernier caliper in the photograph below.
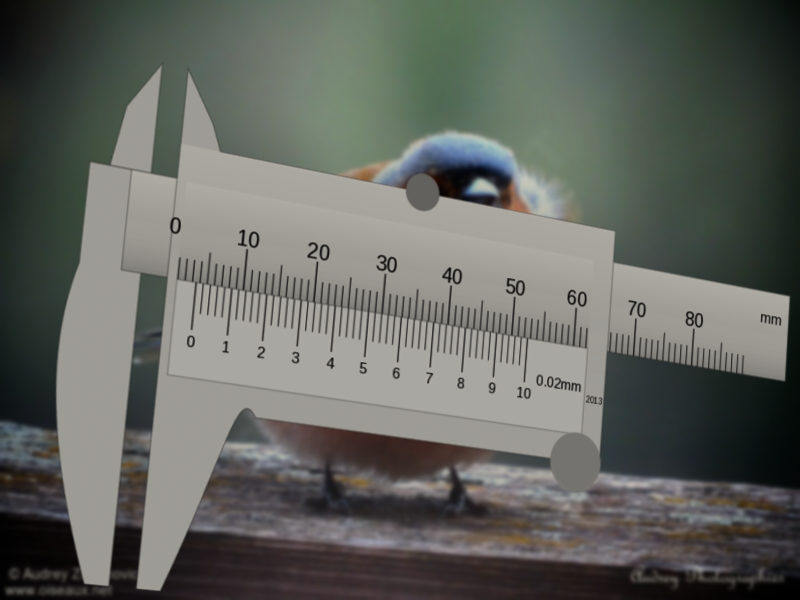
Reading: 3.5 mm
